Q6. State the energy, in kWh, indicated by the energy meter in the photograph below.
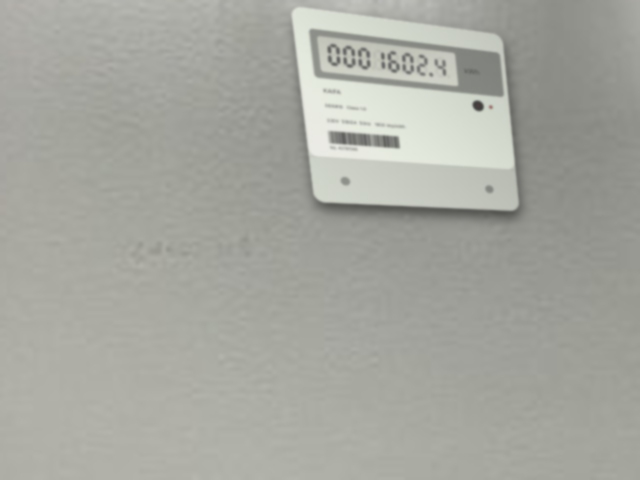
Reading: 1602.4 kWh
